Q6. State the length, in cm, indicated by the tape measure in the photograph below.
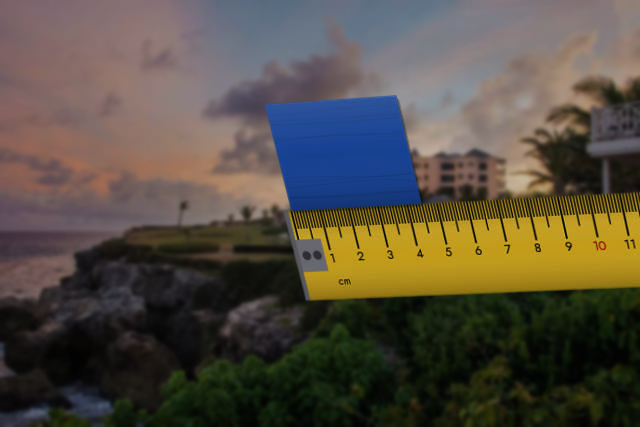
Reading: 4.5 cm
